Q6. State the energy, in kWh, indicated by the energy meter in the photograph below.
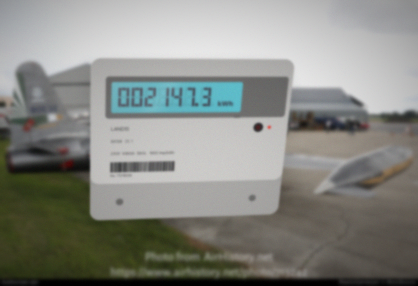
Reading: 2147.3 kWh
